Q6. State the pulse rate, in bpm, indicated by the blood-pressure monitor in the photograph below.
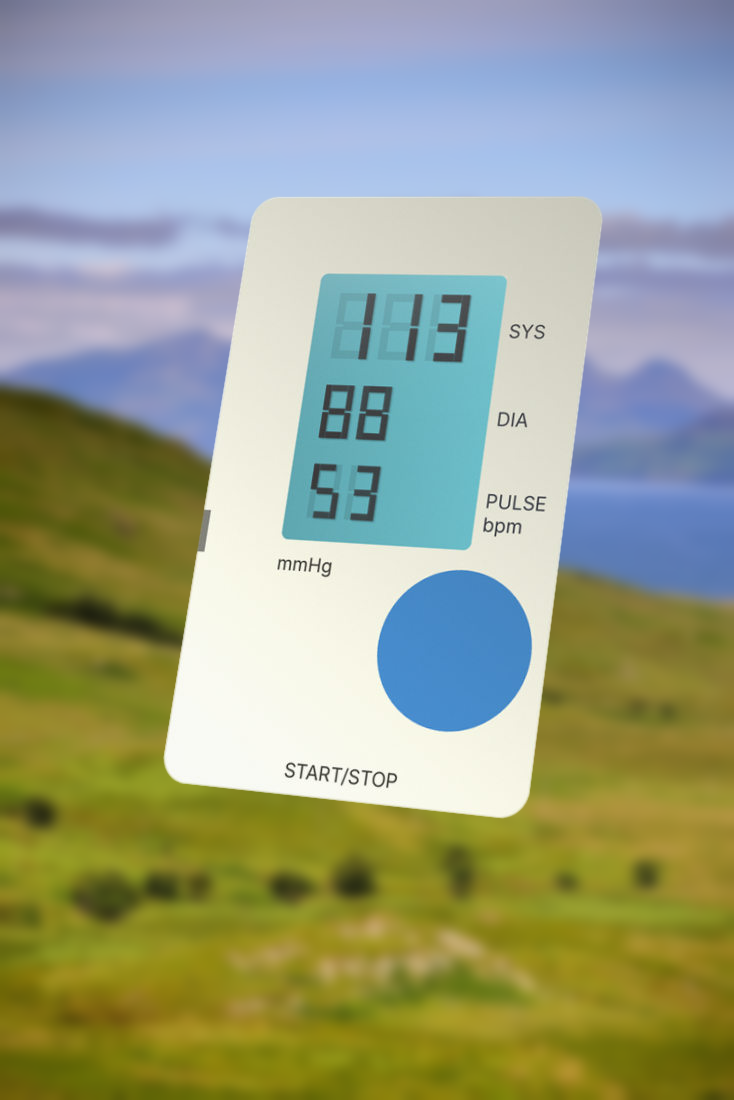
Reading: 53 bpm
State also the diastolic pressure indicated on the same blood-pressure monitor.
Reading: 88 mmHg
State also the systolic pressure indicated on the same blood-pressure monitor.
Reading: 113 mmHg
